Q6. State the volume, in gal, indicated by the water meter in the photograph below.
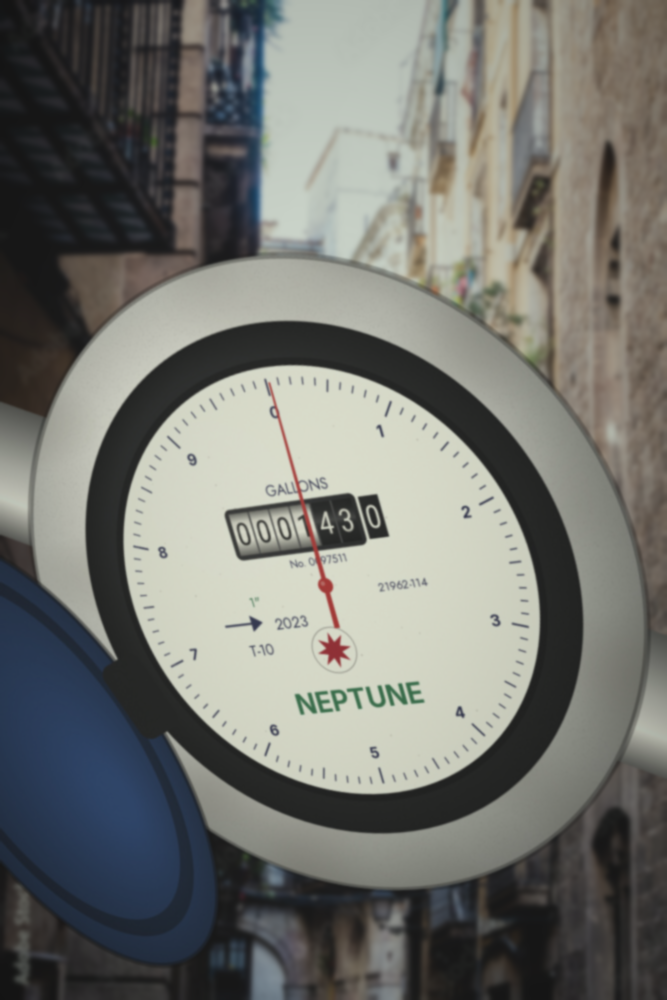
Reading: 1430.0 gal
